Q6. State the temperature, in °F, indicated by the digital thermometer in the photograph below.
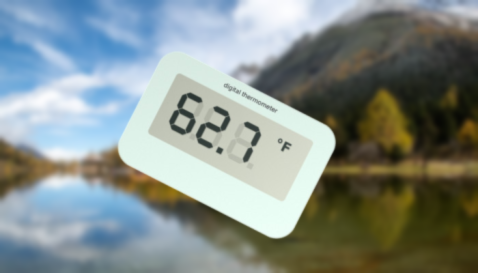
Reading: 62.7 °F
